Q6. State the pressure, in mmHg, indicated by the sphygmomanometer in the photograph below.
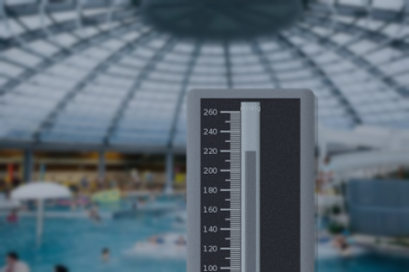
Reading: 220 mmHg
